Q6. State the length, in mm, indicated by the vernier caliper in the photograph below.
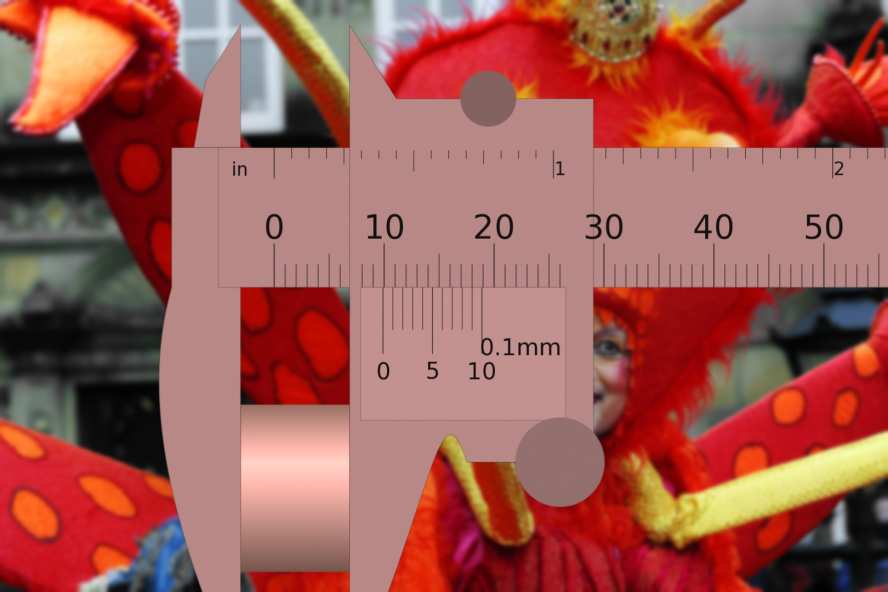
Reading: 9.9 mm
